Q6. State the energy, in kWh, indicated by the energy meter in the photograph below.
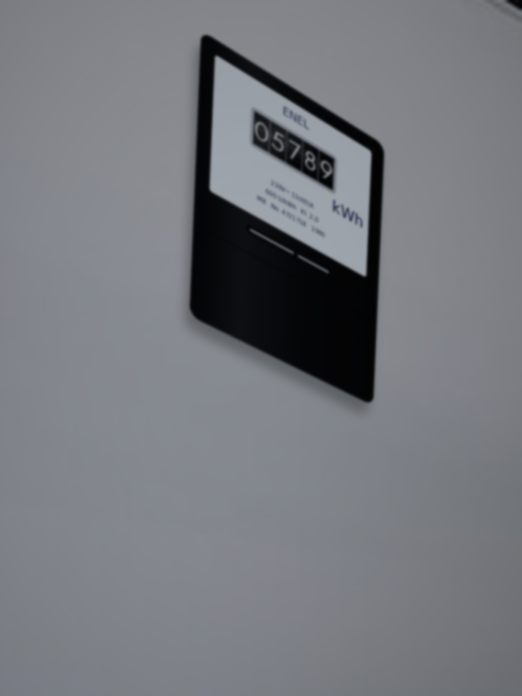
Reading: 5789 kWh
